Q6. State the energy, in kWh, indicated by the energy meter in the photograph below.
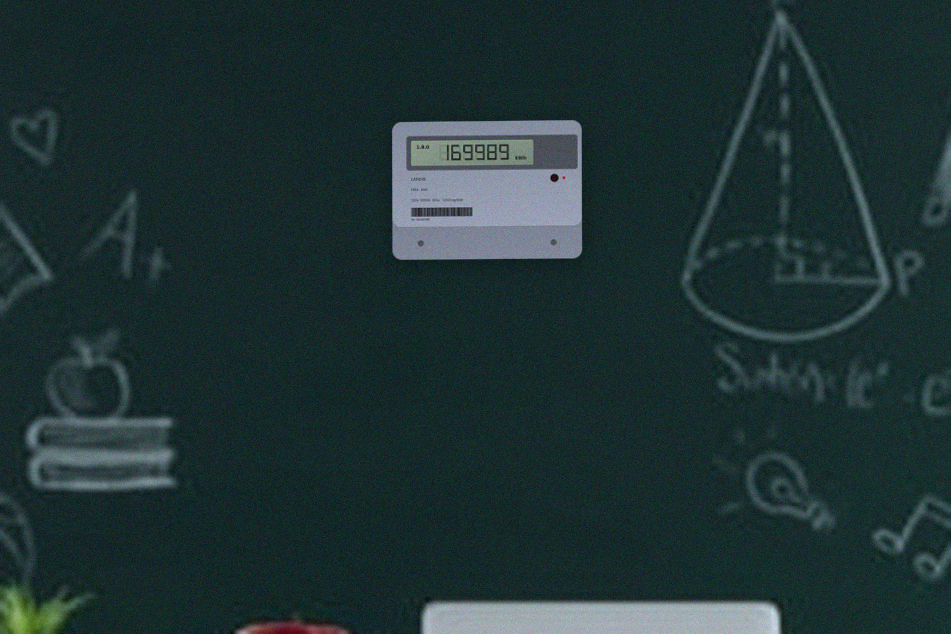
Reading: 169989 kWh
